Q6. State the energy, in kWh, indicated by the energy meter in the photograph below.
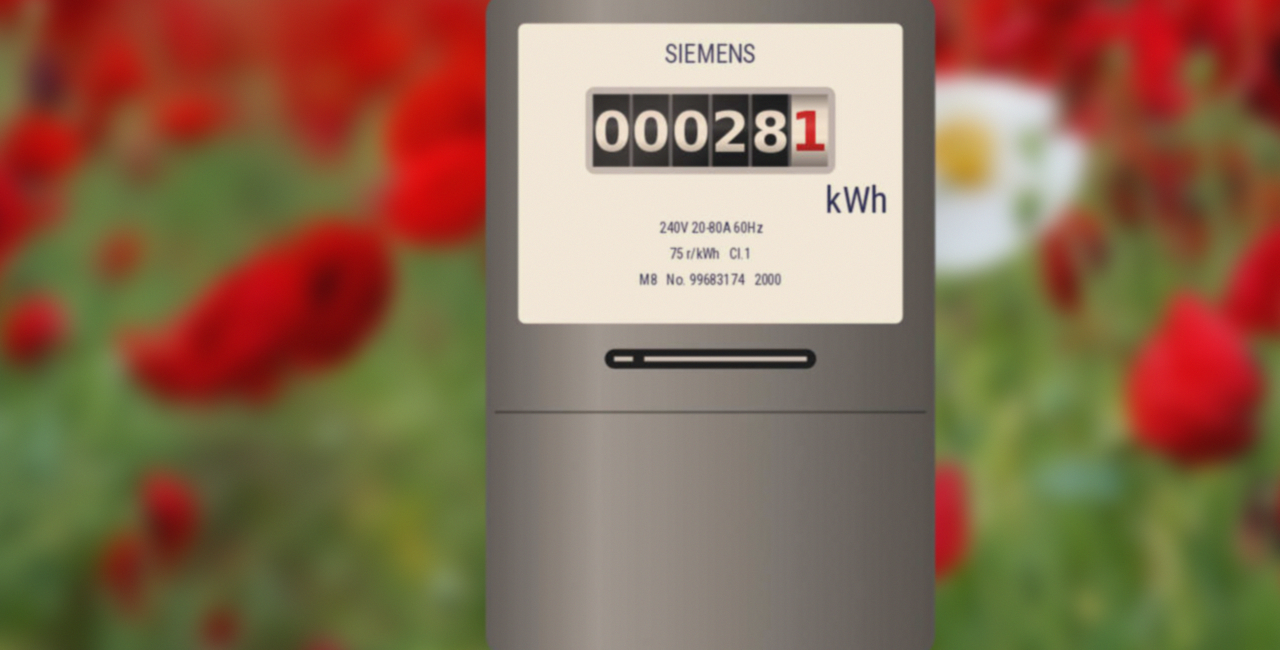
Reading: 28.1 kWh
